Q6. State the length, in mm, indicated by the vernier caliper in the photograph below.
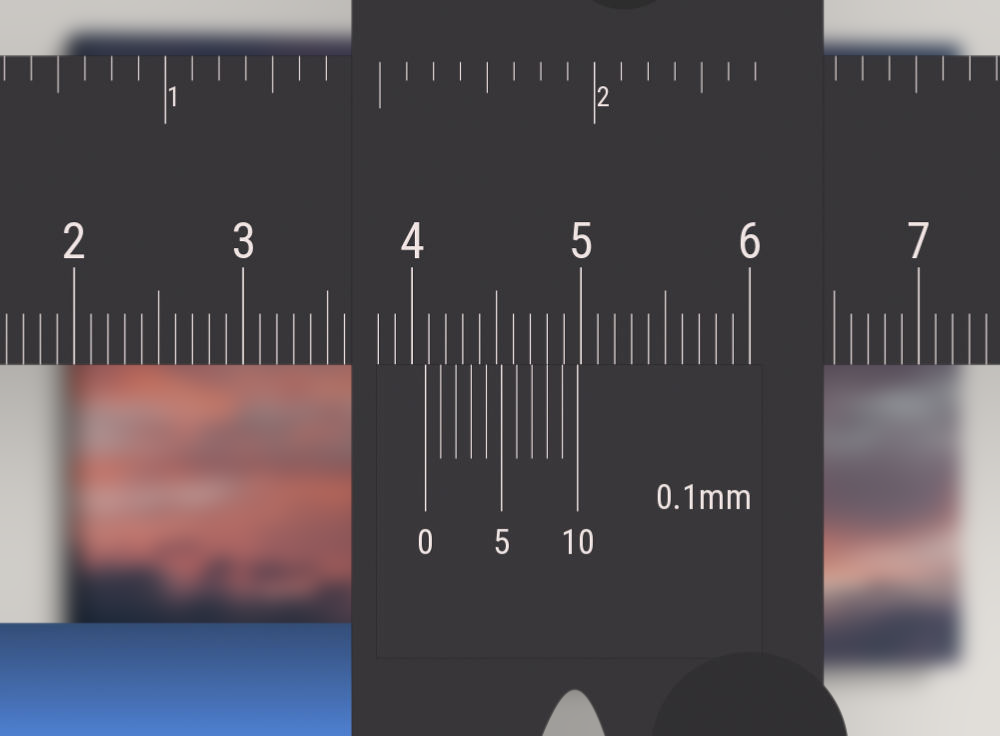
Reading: 40.8 mm
